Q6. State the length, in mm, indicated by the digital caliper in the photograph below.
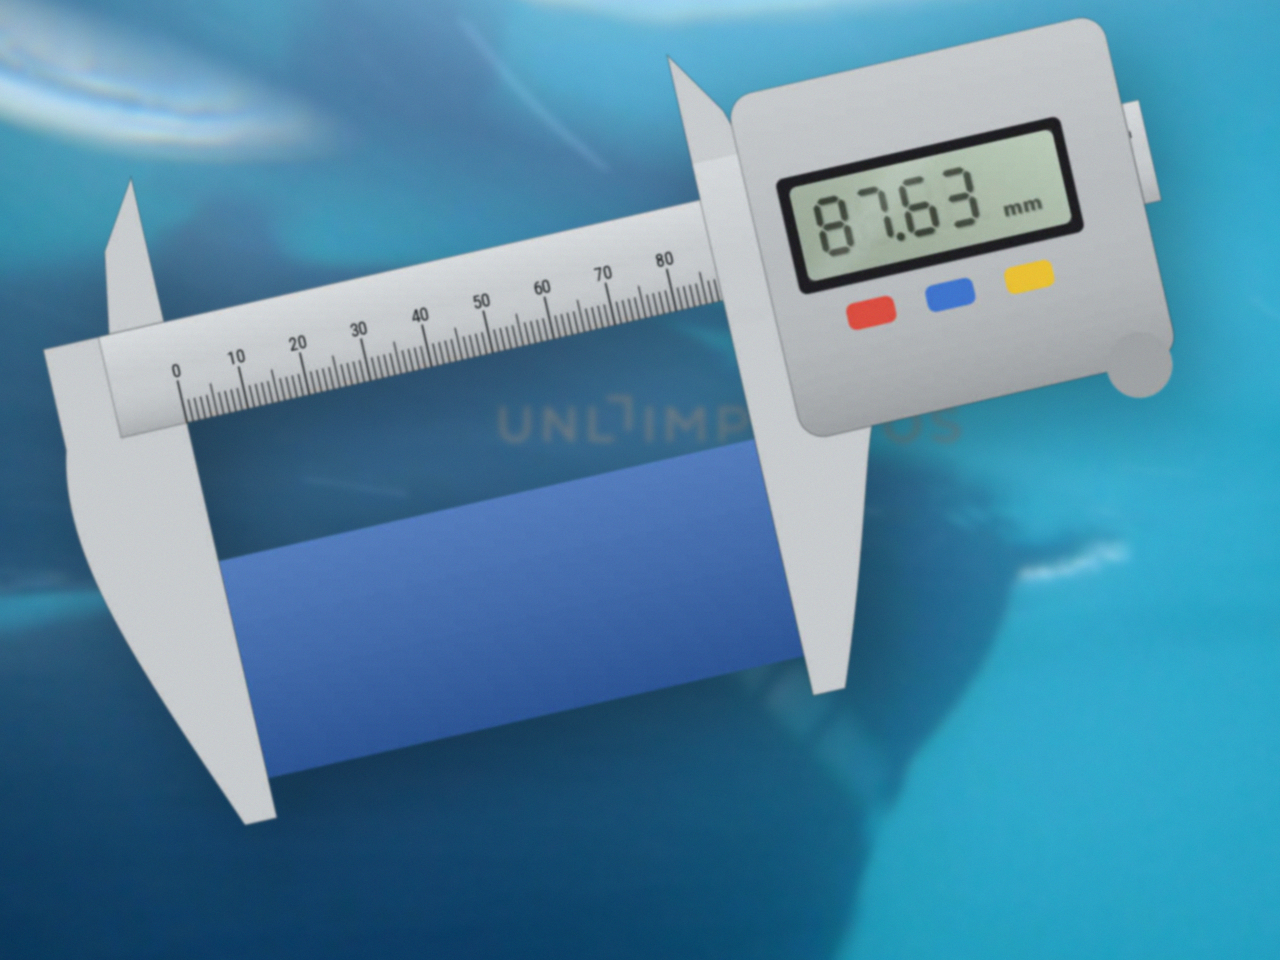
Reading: 87.63 mm
